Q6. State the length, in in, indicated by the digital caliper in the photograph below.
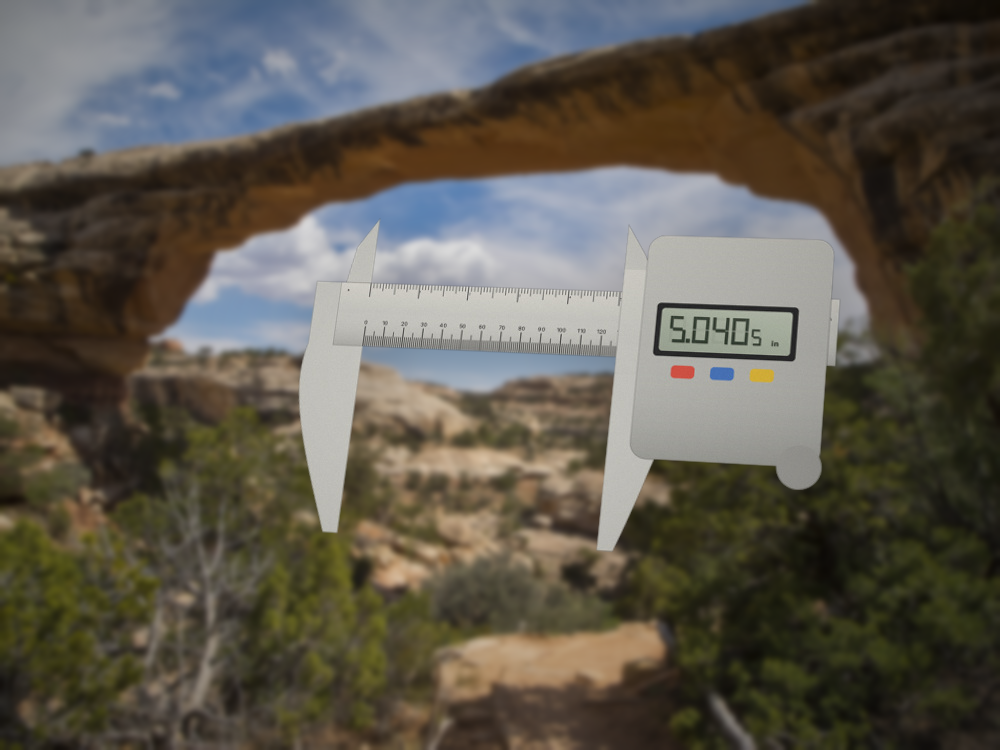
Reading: 5.0405 in
